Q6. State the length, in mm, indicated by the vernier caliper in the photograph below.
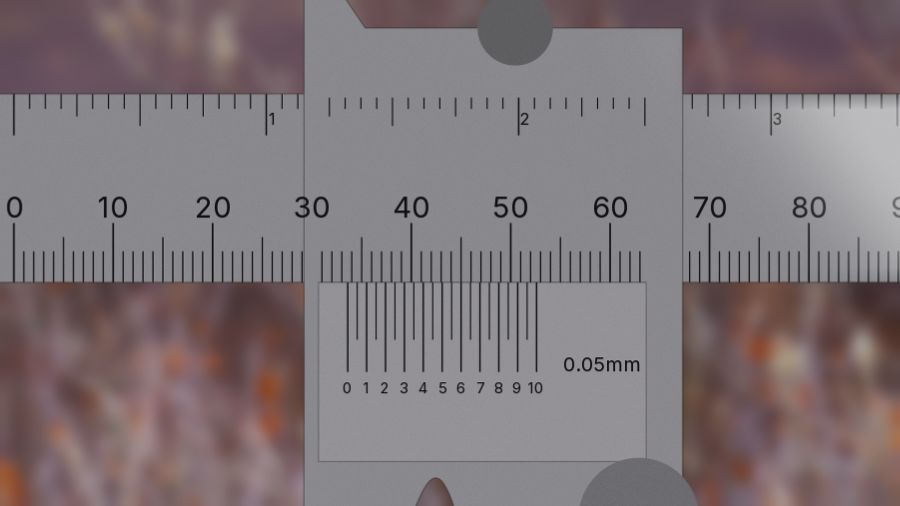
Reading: 33.6 mm
